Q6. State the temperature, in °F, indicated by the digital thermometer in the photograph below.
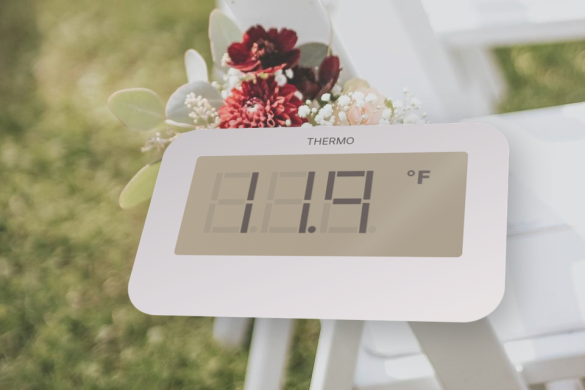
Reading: 11.9 °F
